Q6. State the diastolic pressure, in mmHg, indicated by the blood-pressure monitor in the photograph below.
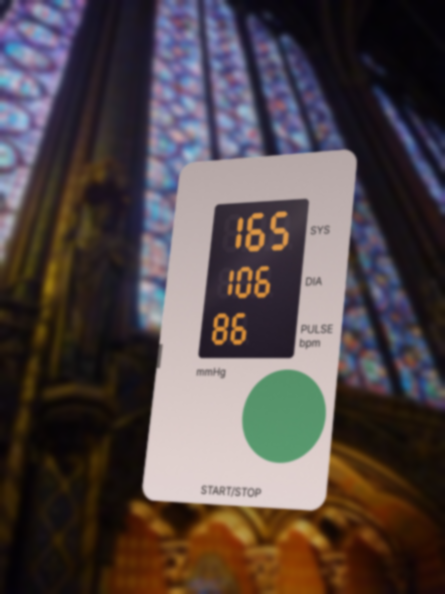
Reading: 106 mmHg
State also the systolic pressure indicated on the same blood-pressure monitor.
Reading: 165 mmHg
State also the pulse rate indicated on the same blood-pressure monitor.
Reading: 86 bpm
